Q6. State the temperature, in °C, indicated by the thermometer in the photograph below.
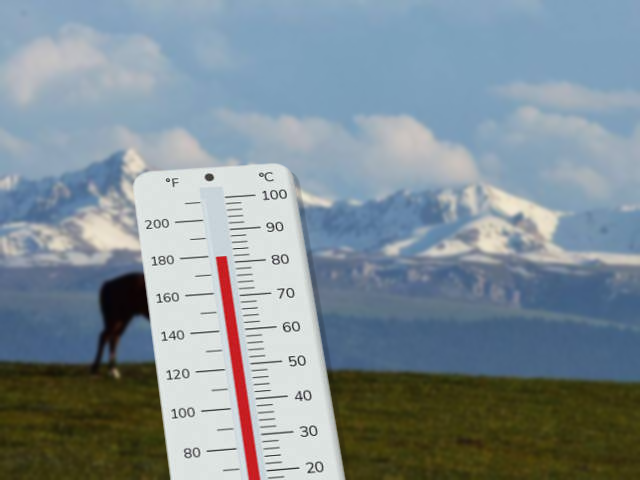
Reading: 82 °C
